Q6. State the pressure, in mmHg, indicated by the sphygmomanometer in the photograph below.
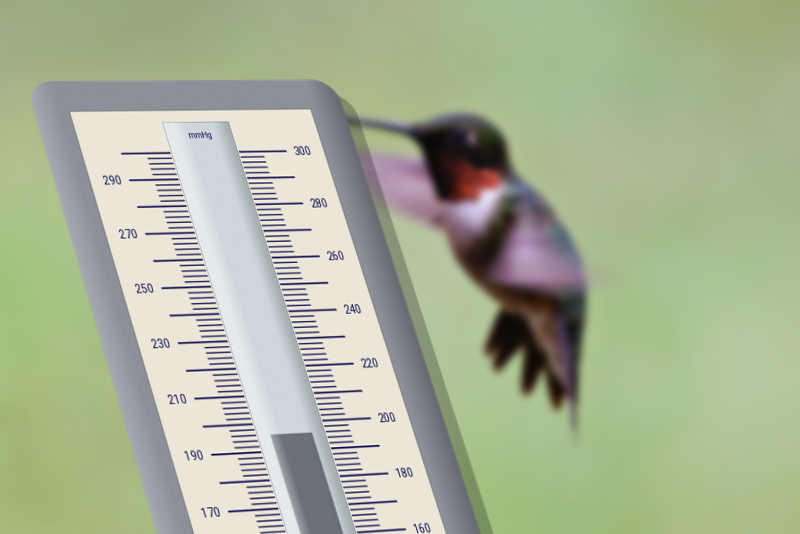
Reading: 196 mmHg
